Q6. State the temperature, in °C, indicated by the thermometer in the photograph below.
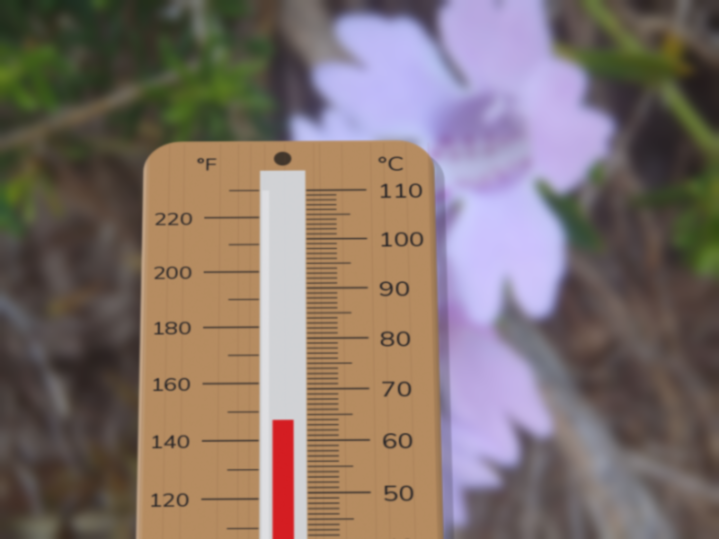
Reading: 64 °C
